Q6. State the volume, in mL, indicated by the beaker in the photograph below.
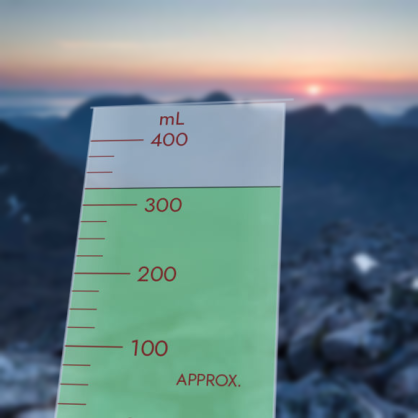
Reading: 325 mL
